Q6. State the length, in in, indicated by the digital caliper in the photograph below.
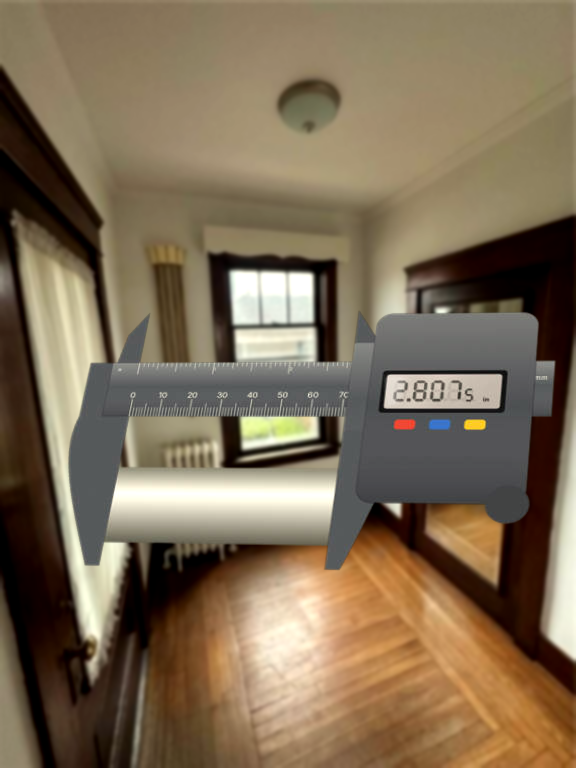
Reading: 2.8075 in
